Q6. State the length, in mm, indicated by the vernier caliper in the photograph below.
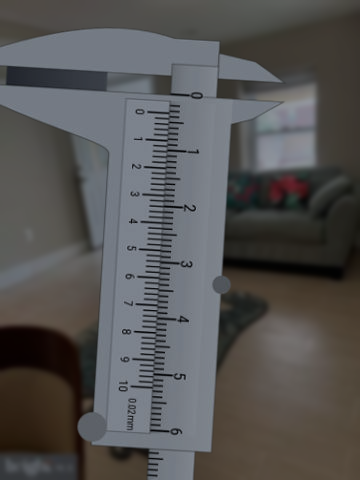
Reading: 3.4 mm
